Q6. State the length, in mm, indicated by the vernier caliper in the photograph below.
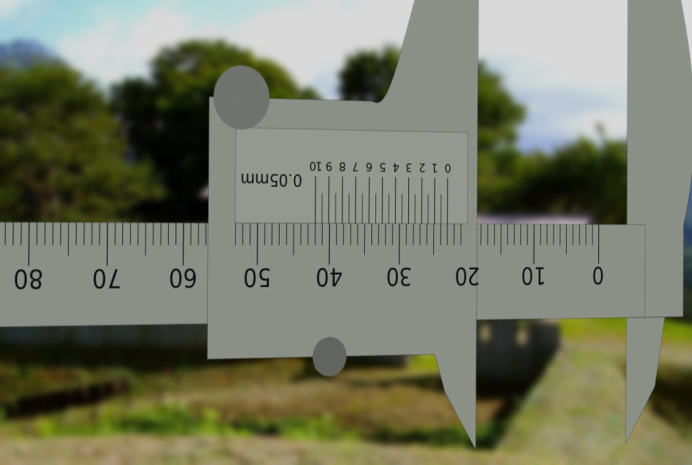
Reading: 23.0 mm
